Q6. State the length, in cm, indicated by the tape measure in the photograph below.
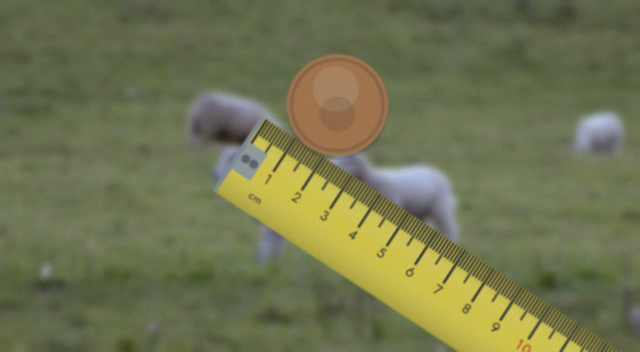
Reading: 3 cm
